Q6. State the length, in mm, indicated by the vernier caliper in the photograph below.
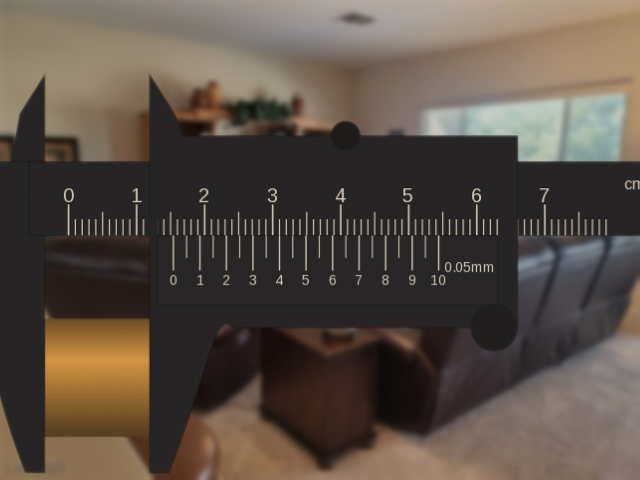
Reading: 15.4 mm
